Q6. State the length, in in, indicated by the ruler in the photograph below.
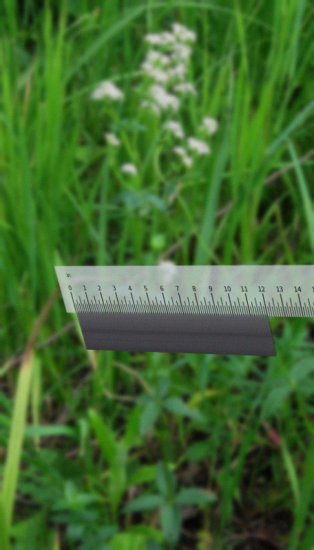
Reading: 12 in
